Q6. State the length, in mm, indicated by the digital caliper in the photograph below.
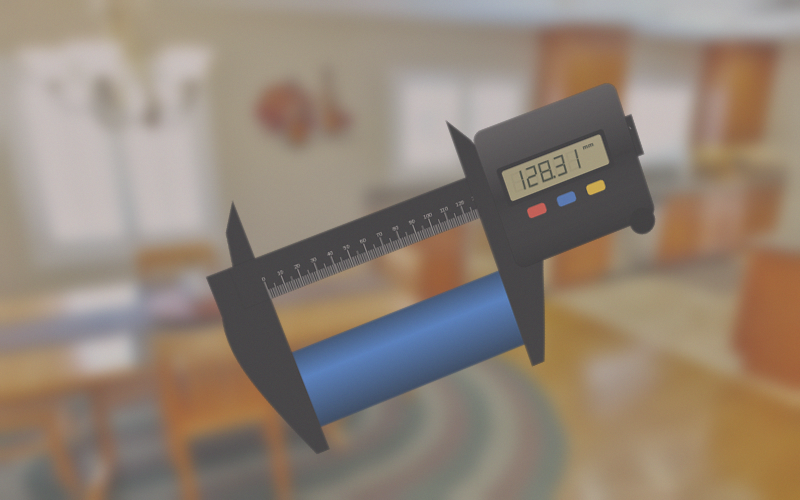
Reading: 128.31 mm
